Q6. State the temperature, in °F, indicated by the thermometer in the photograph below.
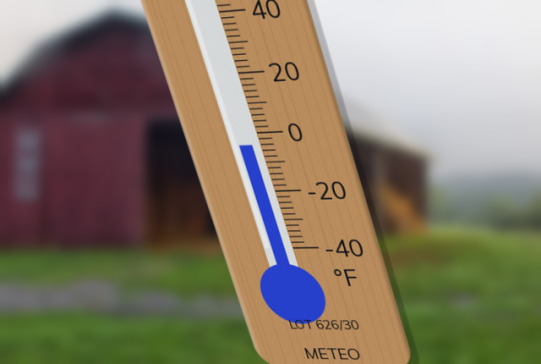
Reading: -4 °F
